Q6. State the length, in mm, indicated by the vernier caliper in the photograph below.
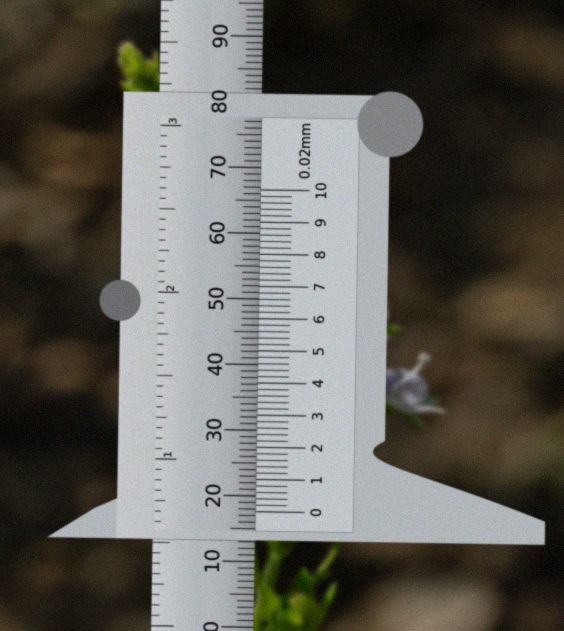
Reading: 17.6 mm
